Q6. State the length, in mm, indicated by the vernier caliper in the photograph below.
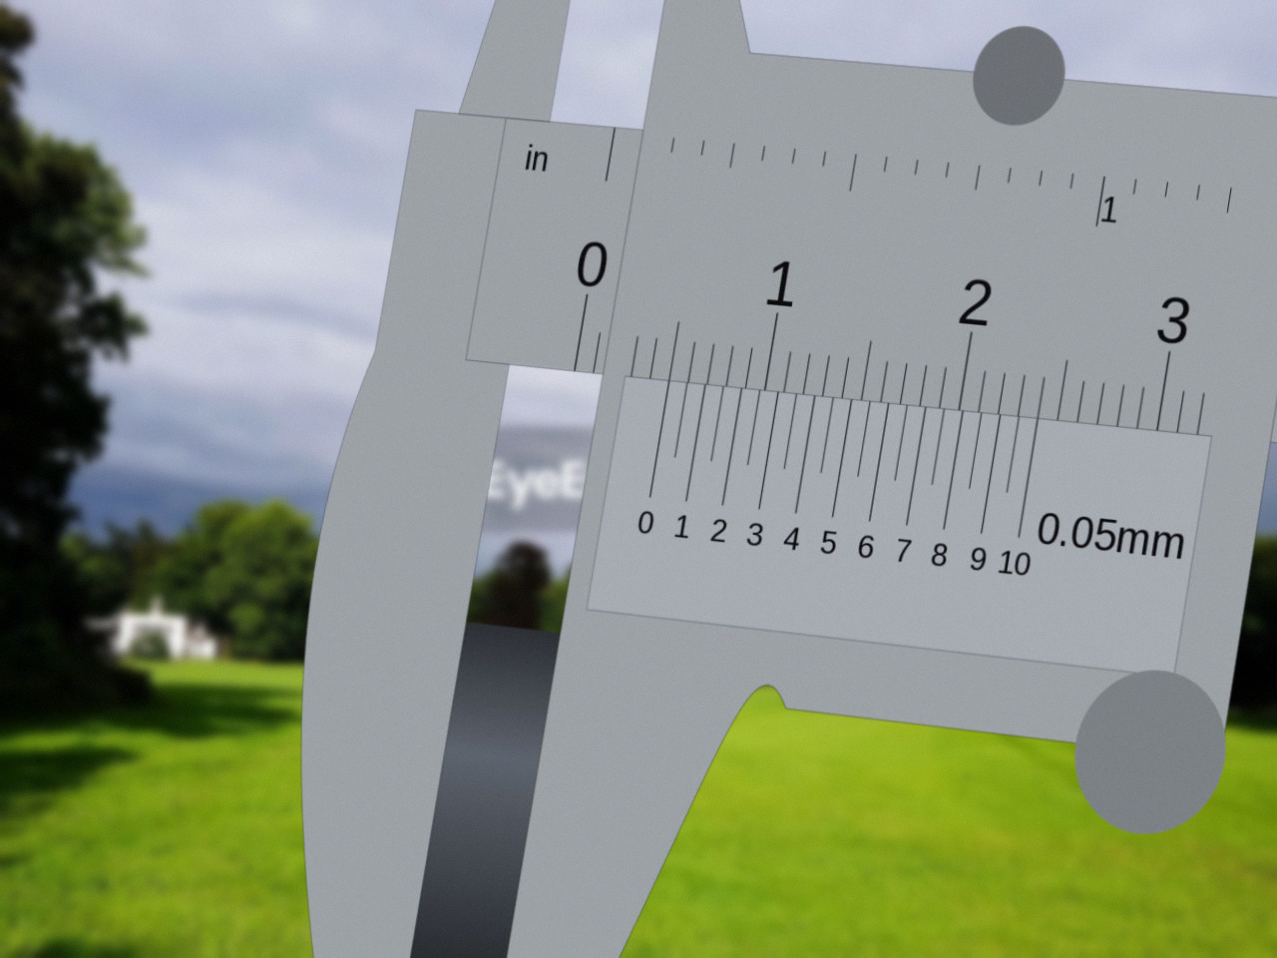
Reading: 5.0 mm
